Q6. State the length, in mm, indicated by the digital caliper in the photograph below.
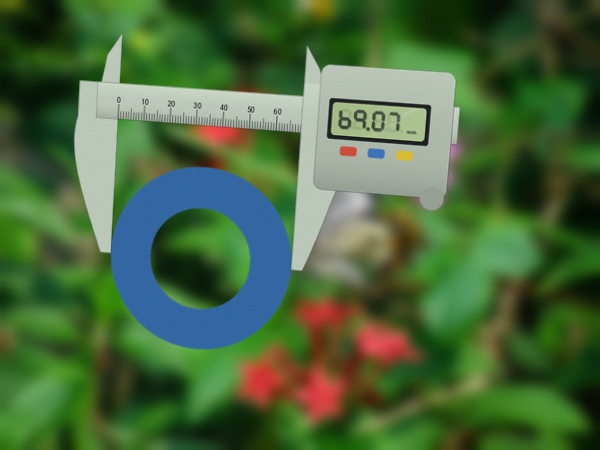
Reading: 69.07 mm
